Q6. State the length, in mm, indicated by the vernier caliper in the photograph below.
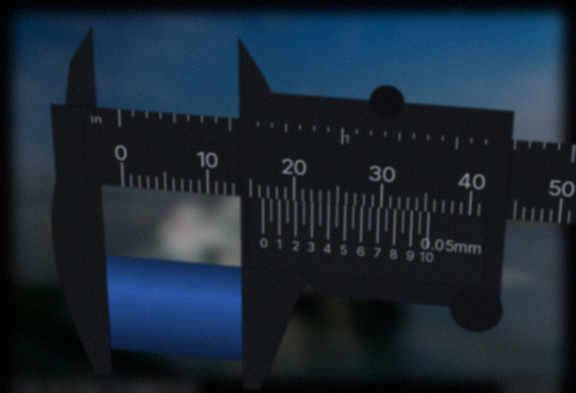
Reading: 16.4 mm
